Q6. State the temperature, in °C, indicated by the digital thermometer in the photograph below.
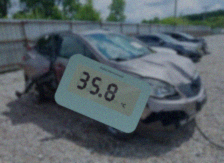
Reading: 35.8 °C
